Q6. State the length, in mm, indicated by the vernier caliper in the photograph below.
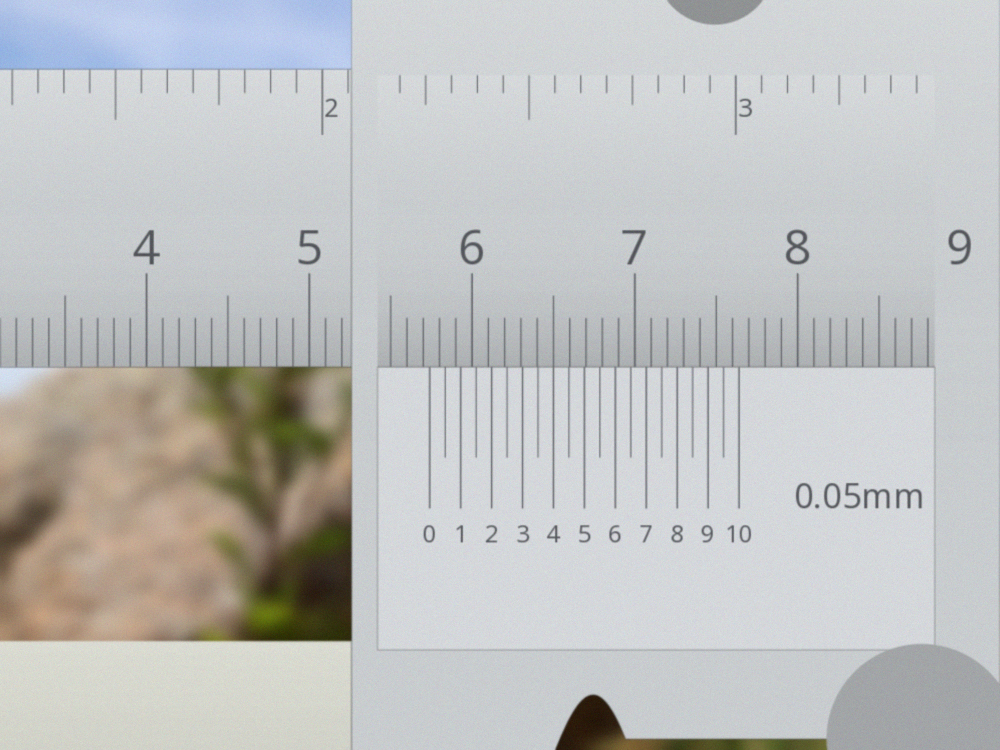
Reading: 57.4 mm
